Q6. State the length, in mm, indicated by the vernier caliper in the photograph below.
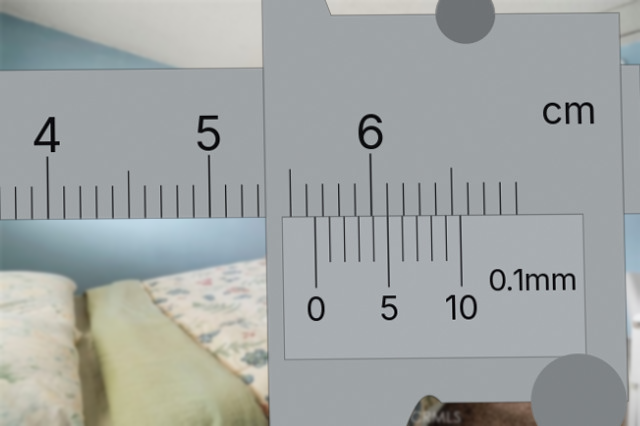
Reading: 56.5 mm
